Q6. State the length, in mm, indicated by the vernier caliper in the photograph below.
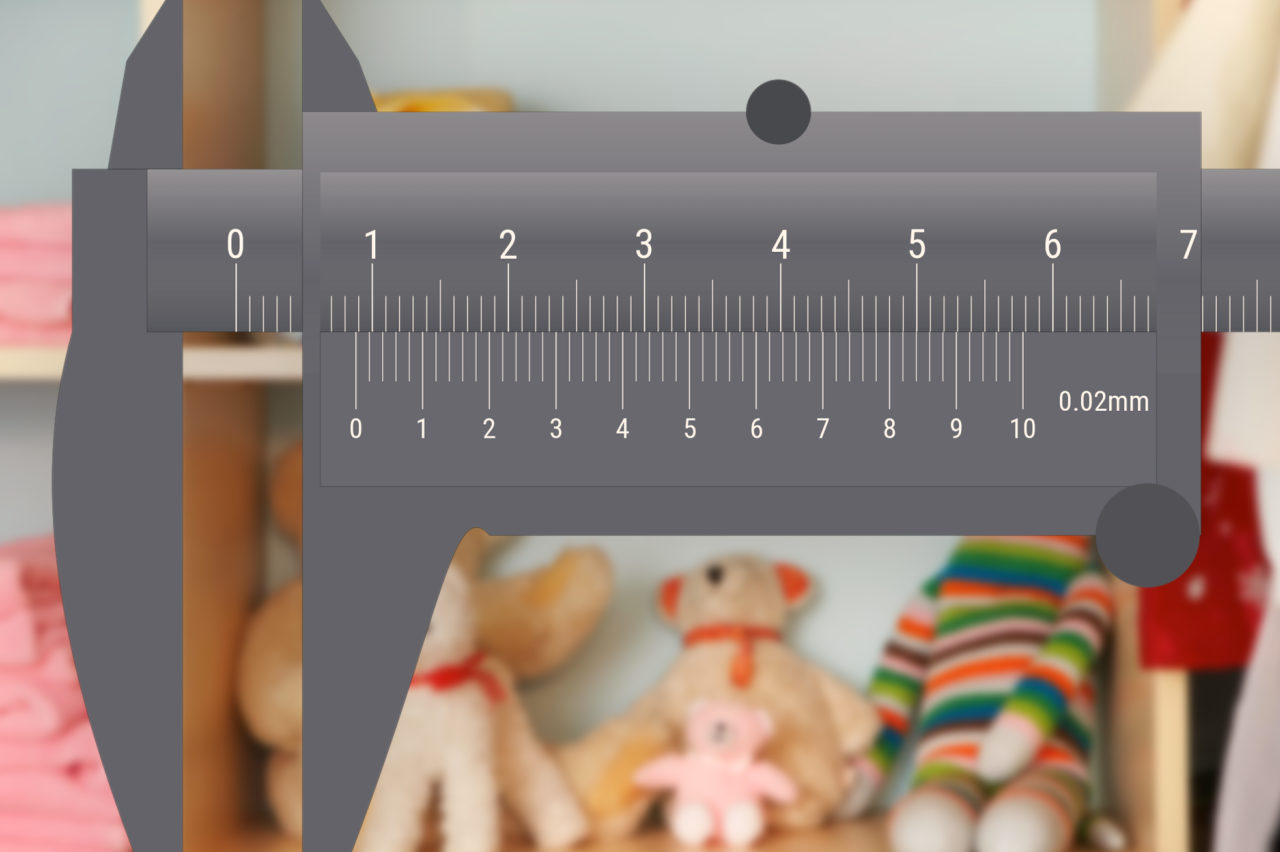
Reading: 8.8 mm
